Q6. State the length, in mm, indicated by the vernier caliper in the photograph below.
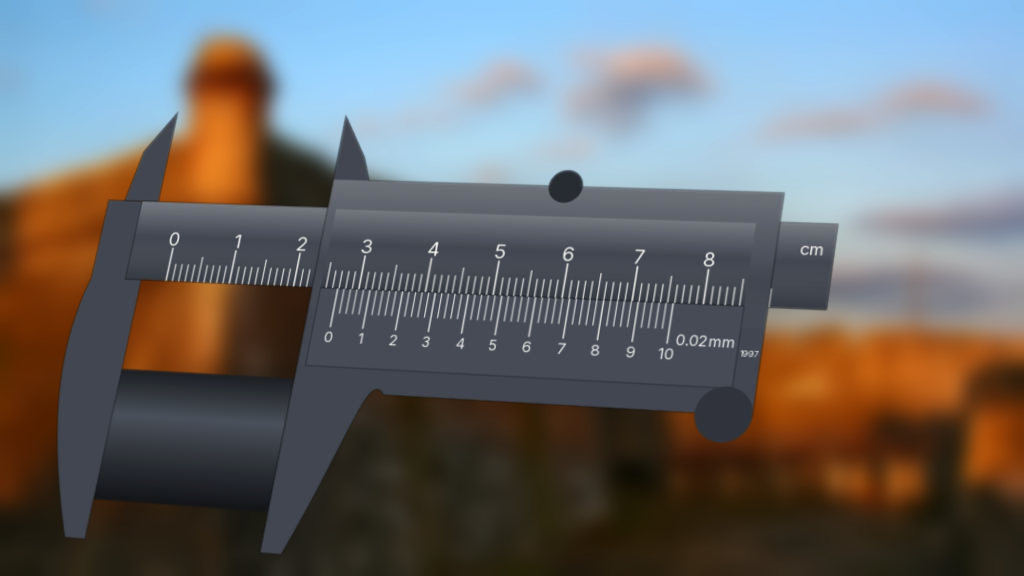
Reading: 26.8 mm
